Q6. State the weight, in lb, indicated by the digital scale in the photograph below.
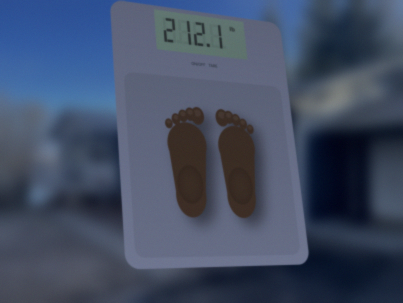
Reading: 212.1 lb
